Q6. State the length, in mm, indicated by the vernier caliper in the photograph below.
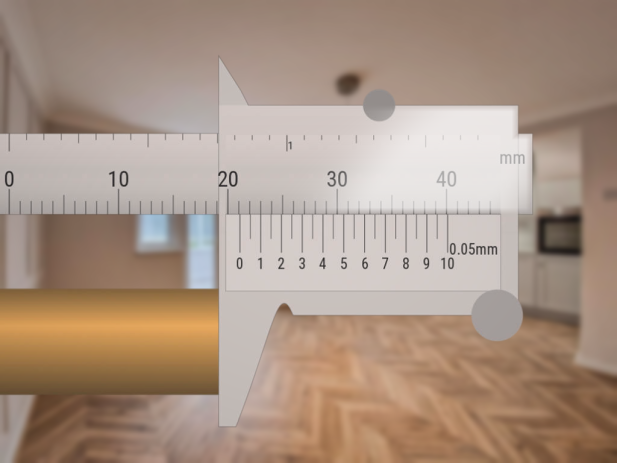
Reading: 21.1 mm
